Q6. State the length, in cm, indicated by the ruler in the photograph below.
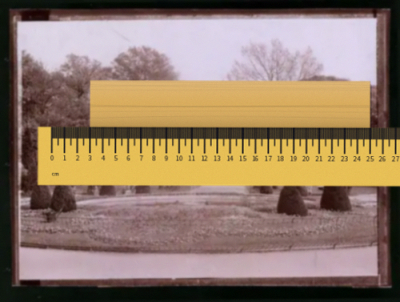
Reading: 22 cm
